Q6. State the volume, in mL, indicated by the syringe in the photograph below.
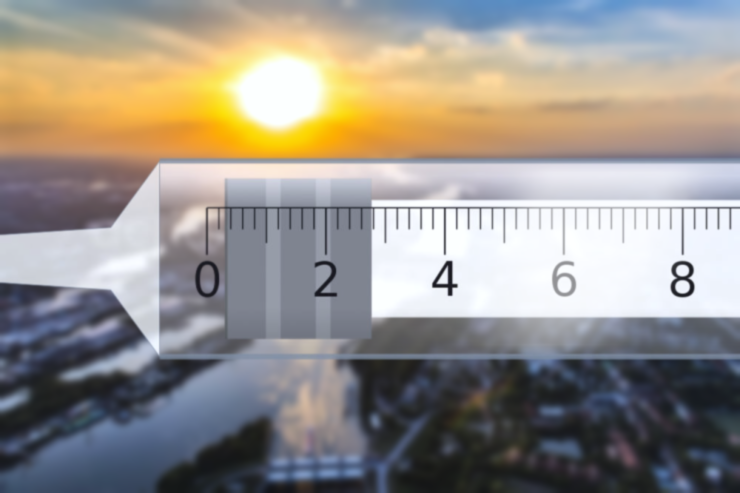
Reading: 0.3 mL
